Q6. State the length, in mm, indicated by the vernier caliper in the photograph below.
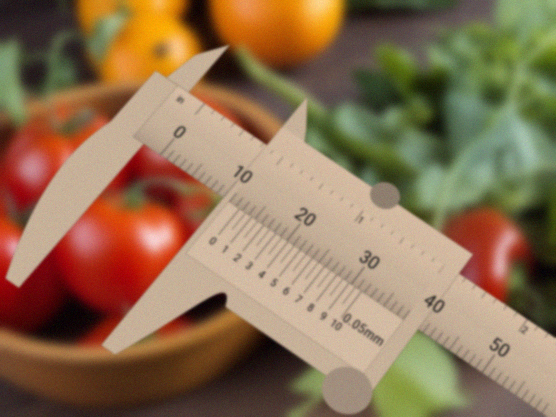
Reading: 12.6 mm
